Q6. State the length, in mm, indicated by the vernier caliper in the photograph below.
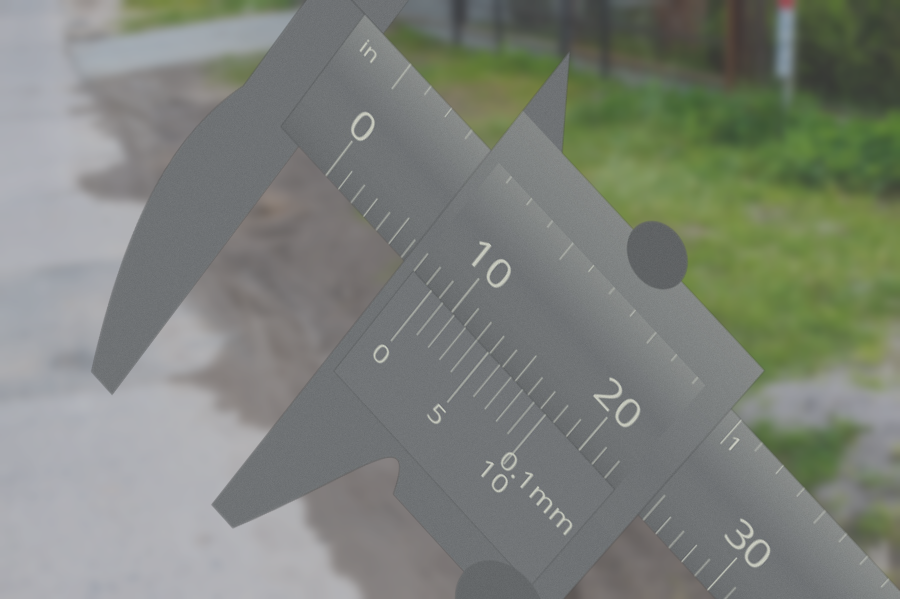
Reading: 8.4 mm
